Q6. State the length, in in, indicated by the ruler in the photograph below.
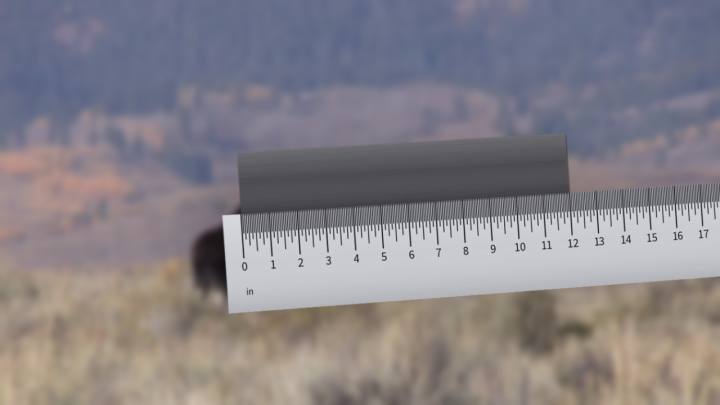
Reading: 12 in
